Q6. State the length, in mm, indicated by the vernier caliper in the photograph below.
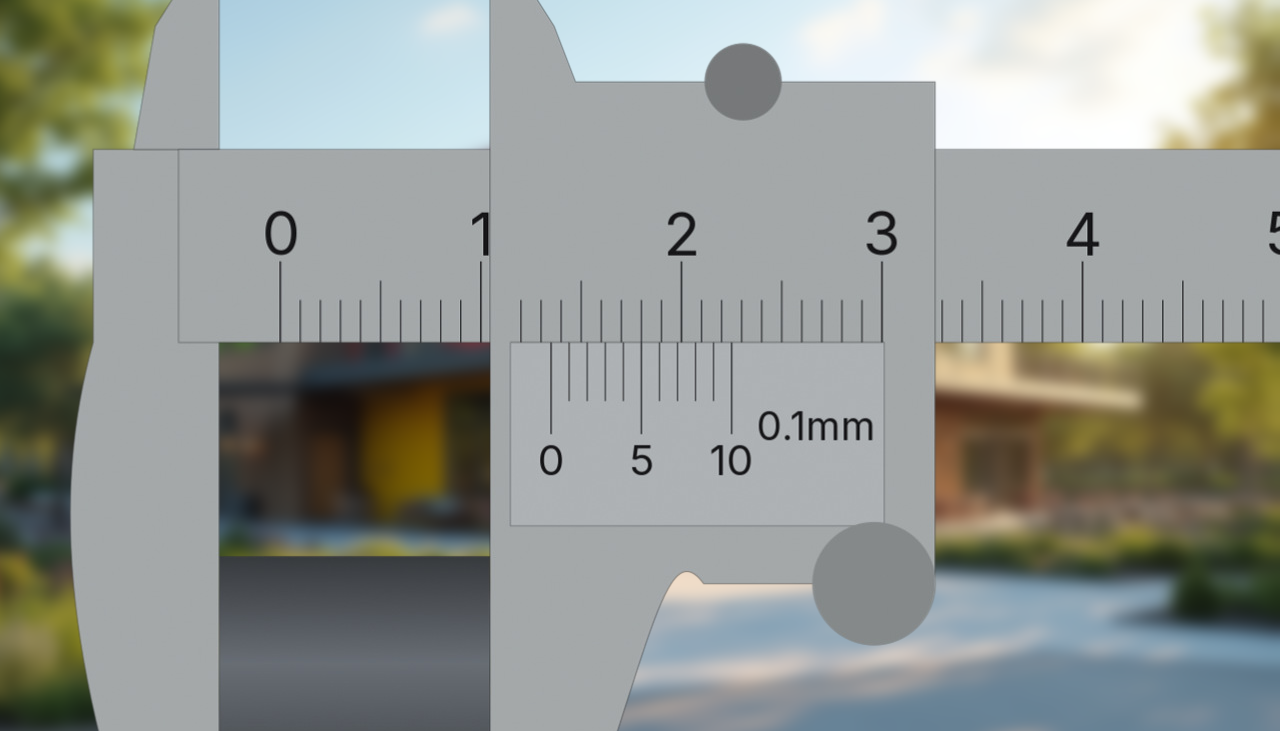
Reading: 13.5 mm
